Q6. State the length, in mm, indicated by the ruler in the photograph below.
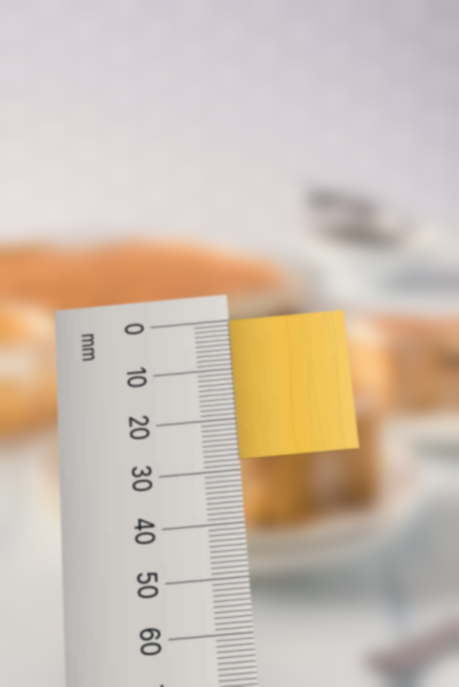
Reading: 28 mm
